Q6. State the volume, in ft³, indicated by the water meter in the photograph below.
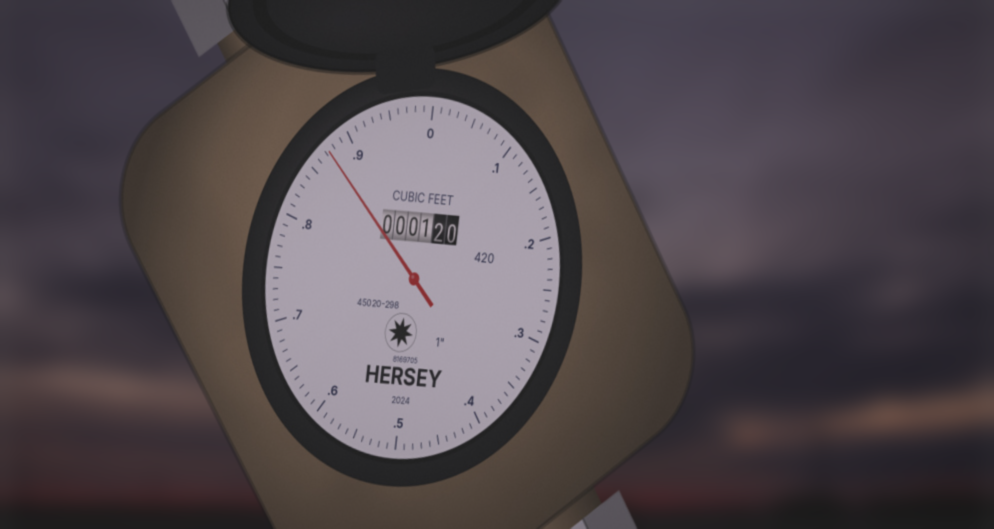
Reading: 119.87 ft³
